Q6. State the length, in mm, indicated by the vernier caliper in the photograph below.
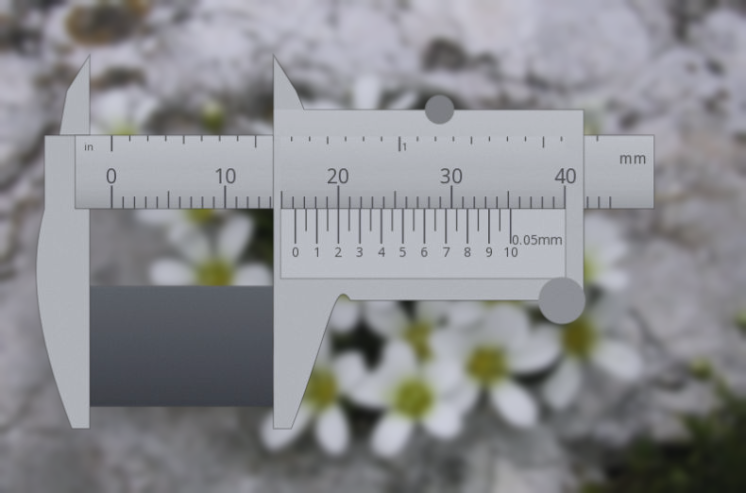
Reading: 16.2 mm
